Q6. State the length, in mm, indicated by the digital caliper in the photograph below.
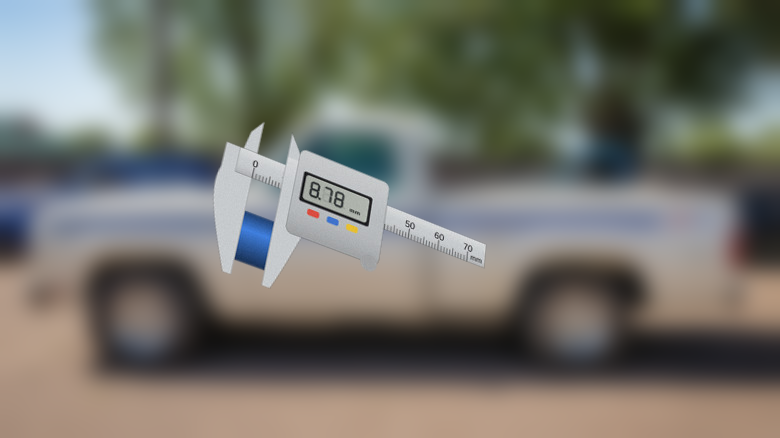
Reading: 8.78 mm
